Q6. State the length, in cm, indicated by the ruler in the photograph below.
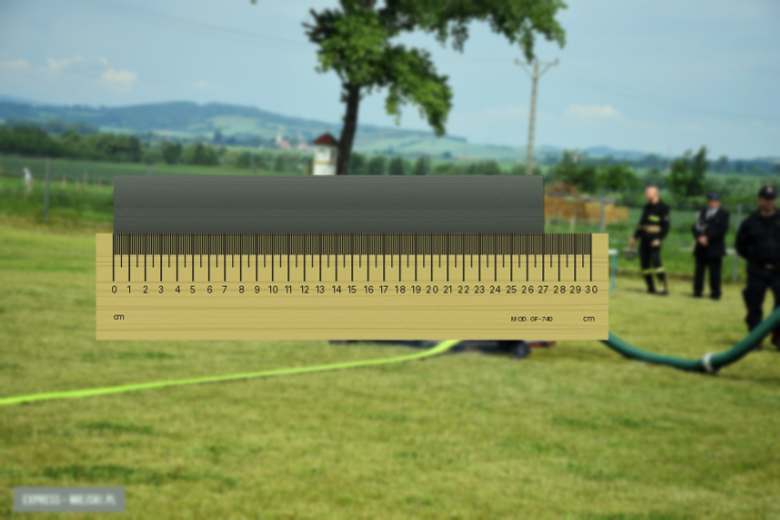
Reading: 27 cm
